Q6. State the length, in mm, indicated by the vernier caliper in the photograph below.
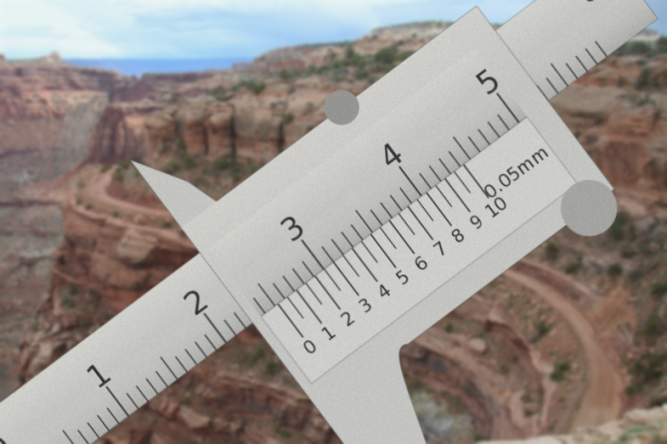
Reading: 25.3 mm
